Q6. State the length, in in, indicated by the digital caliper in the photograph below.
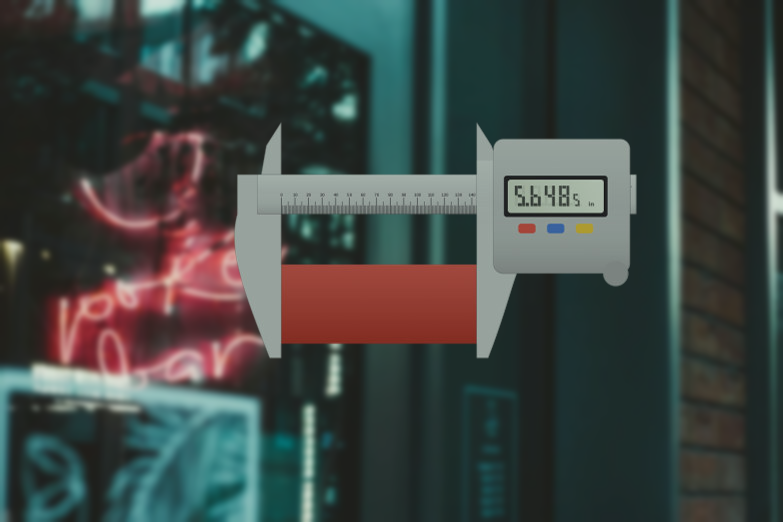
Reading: 5.6485 in
